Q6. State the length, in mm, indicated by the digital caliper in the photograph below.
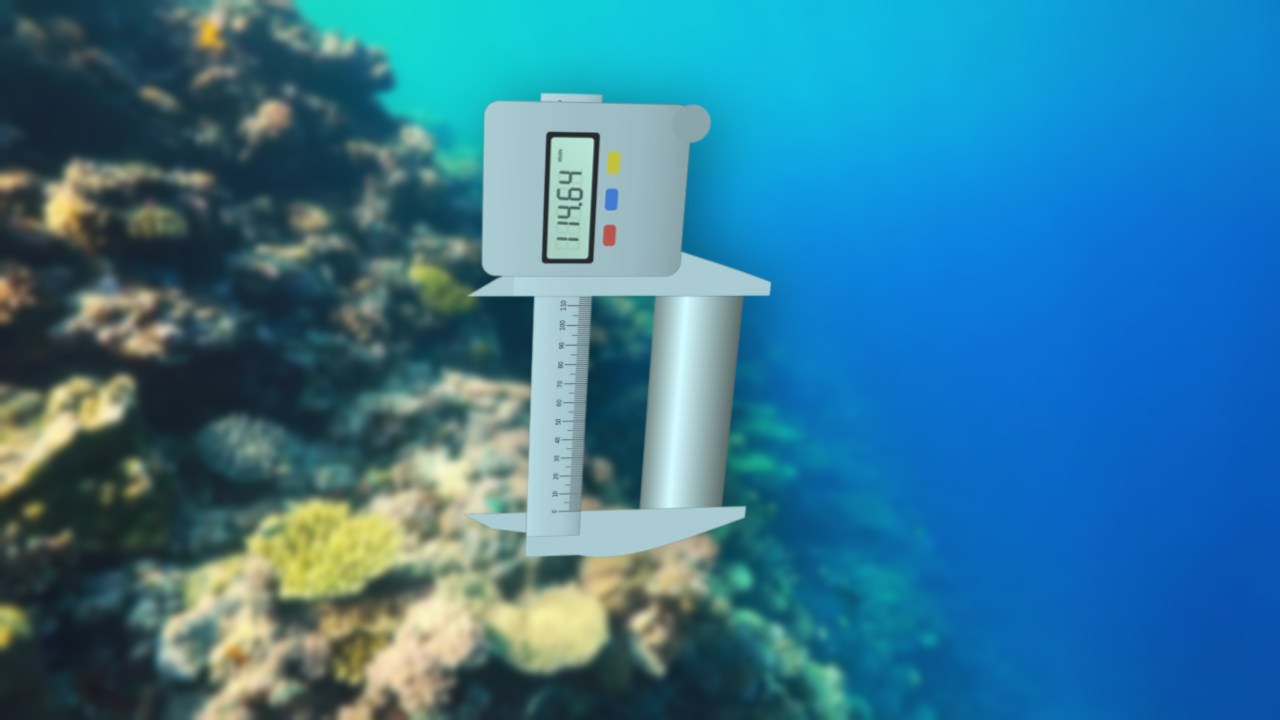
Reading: 114.64 mm
